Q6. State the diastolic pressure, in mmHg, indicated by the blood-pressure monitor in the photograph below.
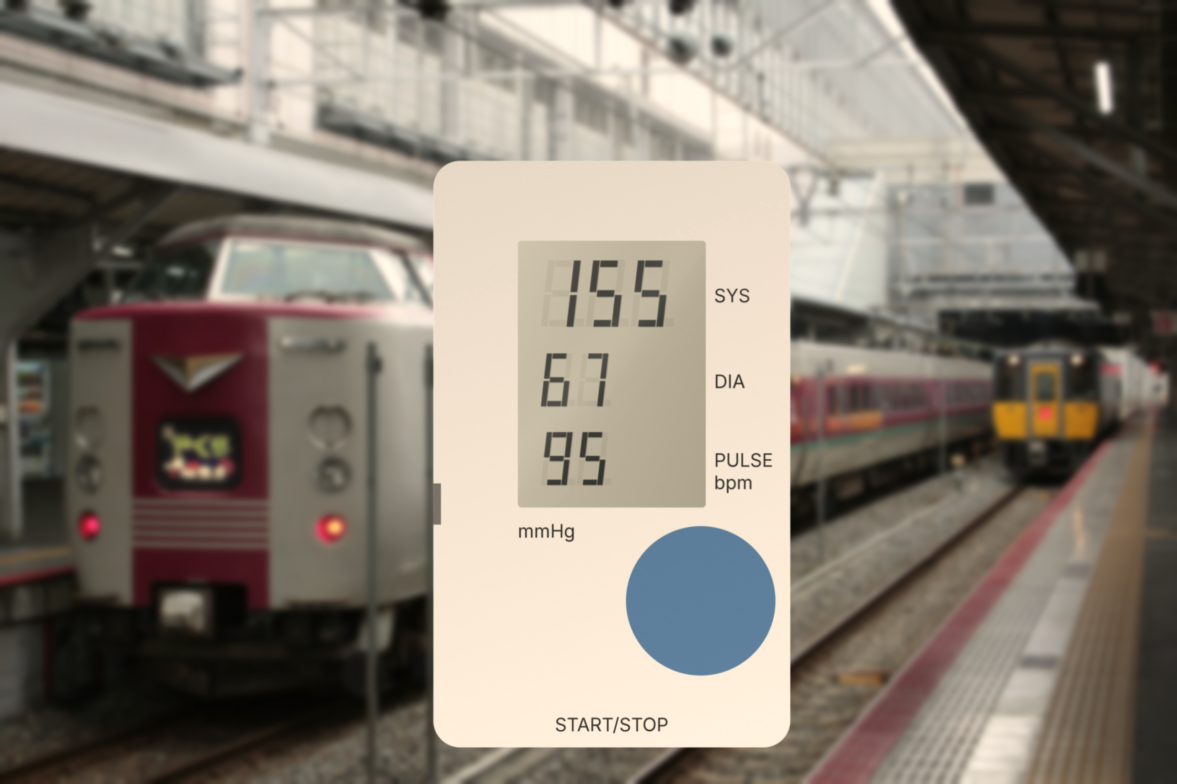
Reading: 67 mmHg
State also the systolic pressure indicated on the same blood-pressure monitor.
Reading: 155 mmHg
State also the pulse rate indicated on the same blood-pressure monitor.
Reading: 95 bpm
